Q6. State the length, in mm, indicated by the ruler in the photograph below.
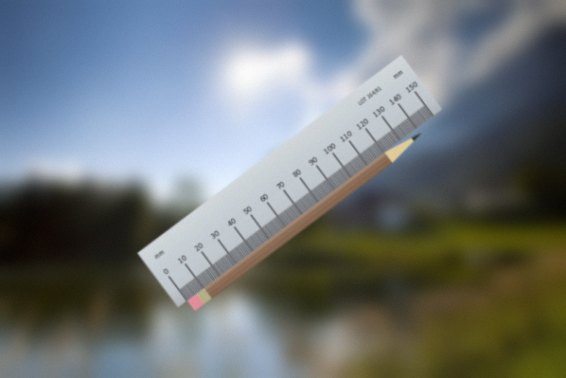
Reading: 140 mm
